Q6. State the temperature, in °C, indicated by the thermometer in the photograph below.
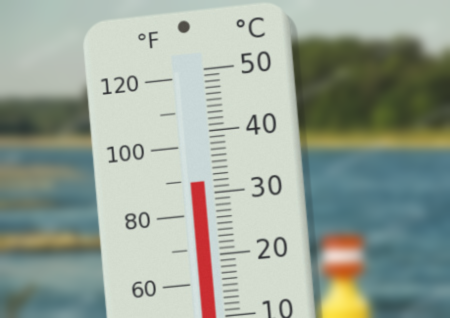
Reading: 32 °C
